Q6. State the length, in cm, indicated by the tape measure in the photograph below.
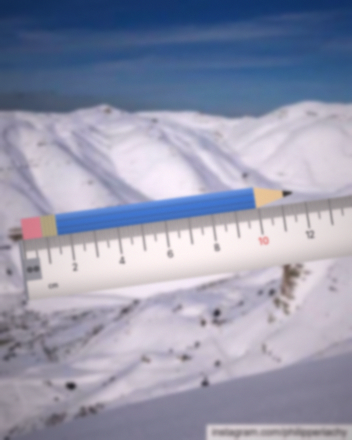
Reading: 11.5 cm
